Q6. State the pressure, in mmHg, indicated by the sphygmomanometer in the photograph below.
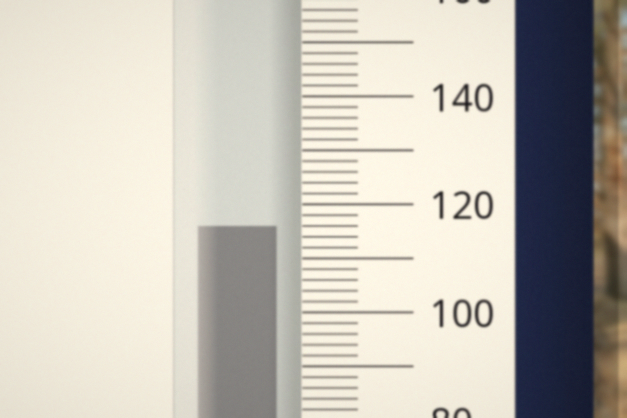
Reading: 116 mmHg
